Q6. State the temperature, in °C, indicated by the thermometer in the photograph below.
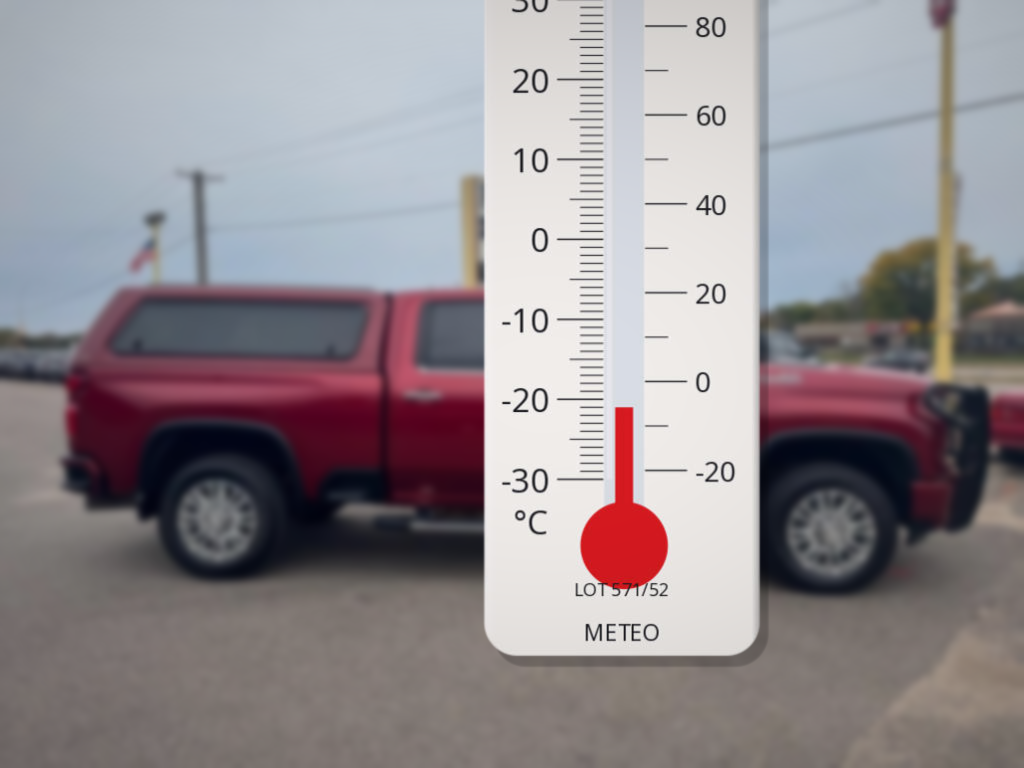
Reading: -21 °C
